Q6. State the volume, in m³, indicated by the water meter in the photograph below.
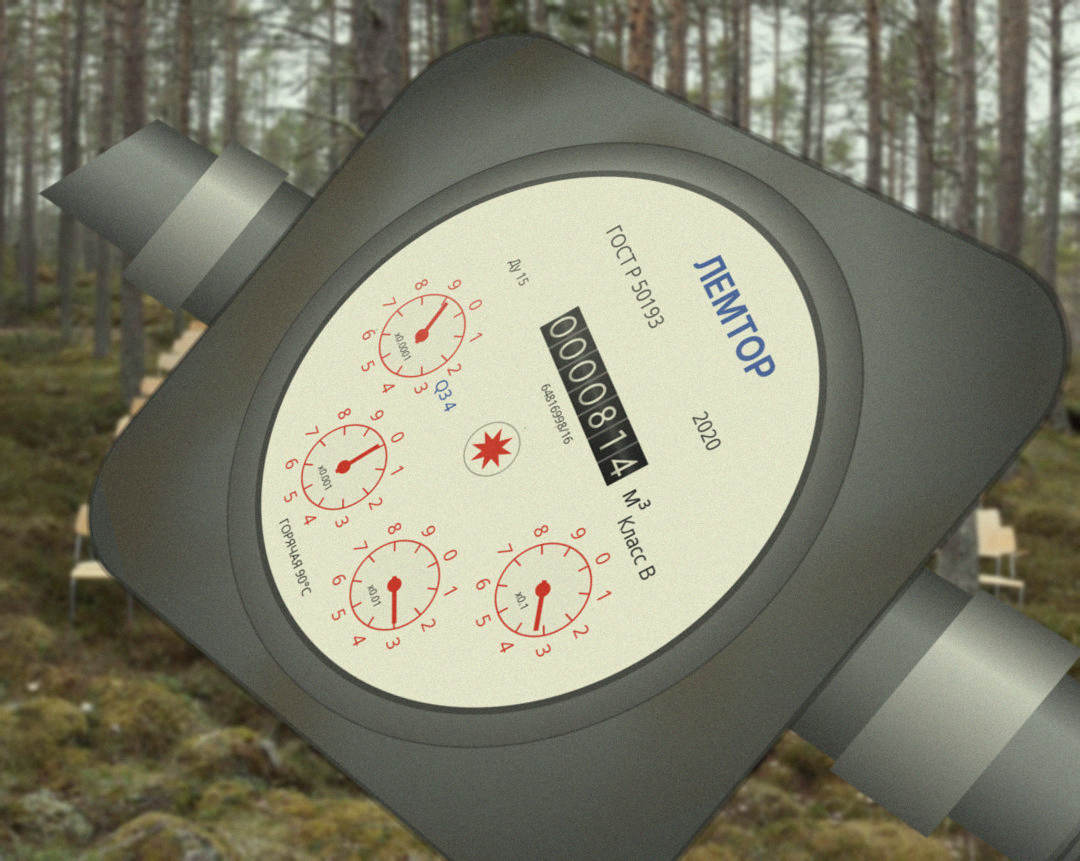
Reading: 814.3299 m³
